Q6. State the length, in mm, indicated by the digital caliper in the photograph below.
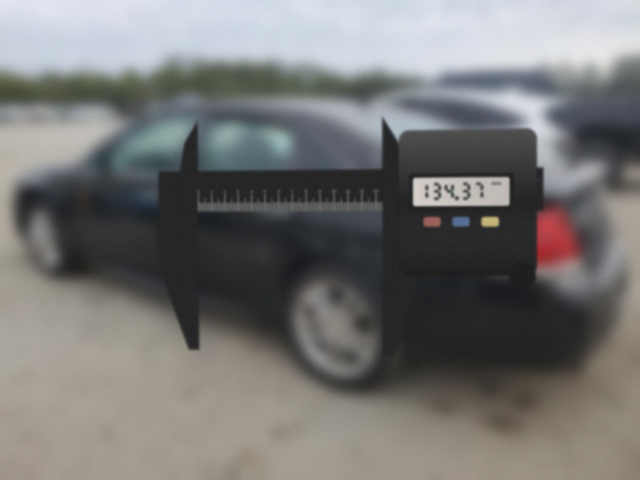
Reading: 134.37 mm
